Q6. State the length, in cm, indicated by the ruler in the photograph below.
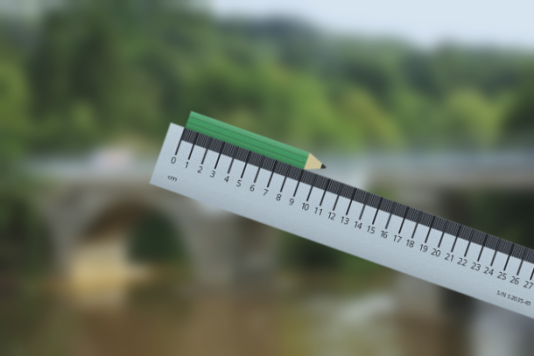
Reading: 10.5 cm
